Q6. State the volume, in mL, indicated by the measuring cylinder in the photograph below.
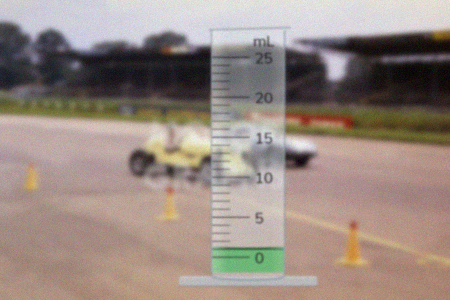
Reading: 1 mL
